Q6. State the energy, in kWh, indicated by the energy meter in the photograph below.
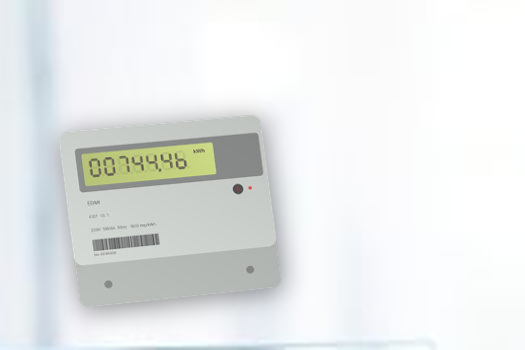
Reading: 744.46 kWh
